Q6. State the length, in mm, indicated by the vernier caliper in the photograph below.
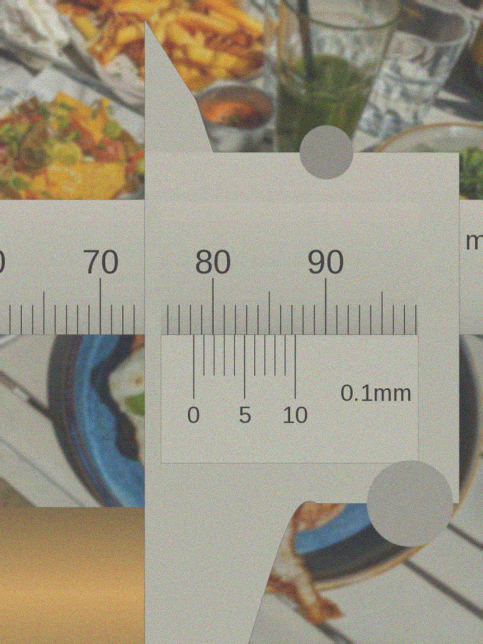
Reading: 78.3 mm
